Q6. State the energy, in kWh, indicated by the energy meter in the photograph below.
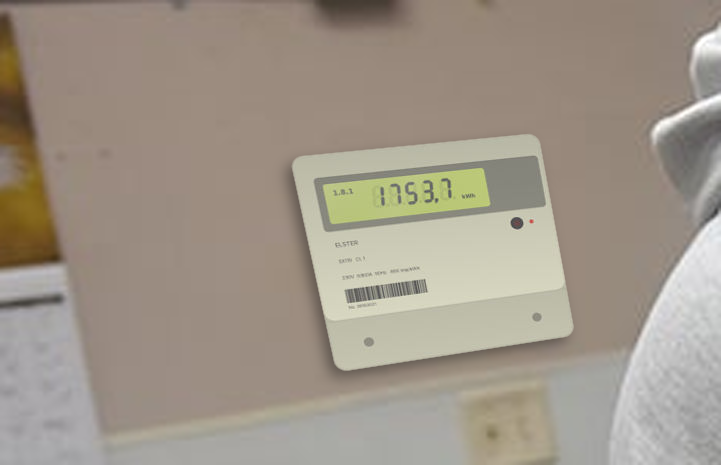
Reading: 1753.7 kWh
